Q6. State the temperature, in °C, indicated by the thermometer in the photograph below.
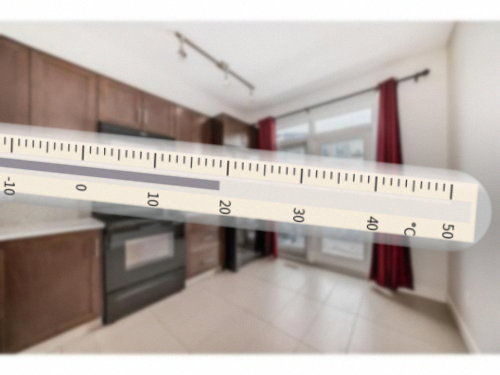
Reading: 19 °C
